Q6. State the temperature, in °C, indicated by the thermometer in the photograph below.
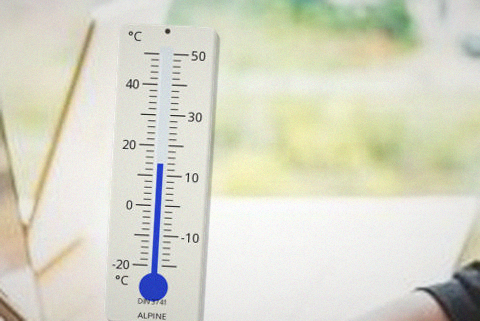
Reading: 14 °C
